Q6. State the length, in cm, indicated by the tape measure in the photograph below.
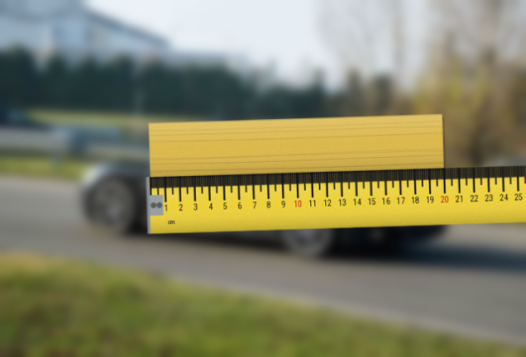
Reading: 20 cm
